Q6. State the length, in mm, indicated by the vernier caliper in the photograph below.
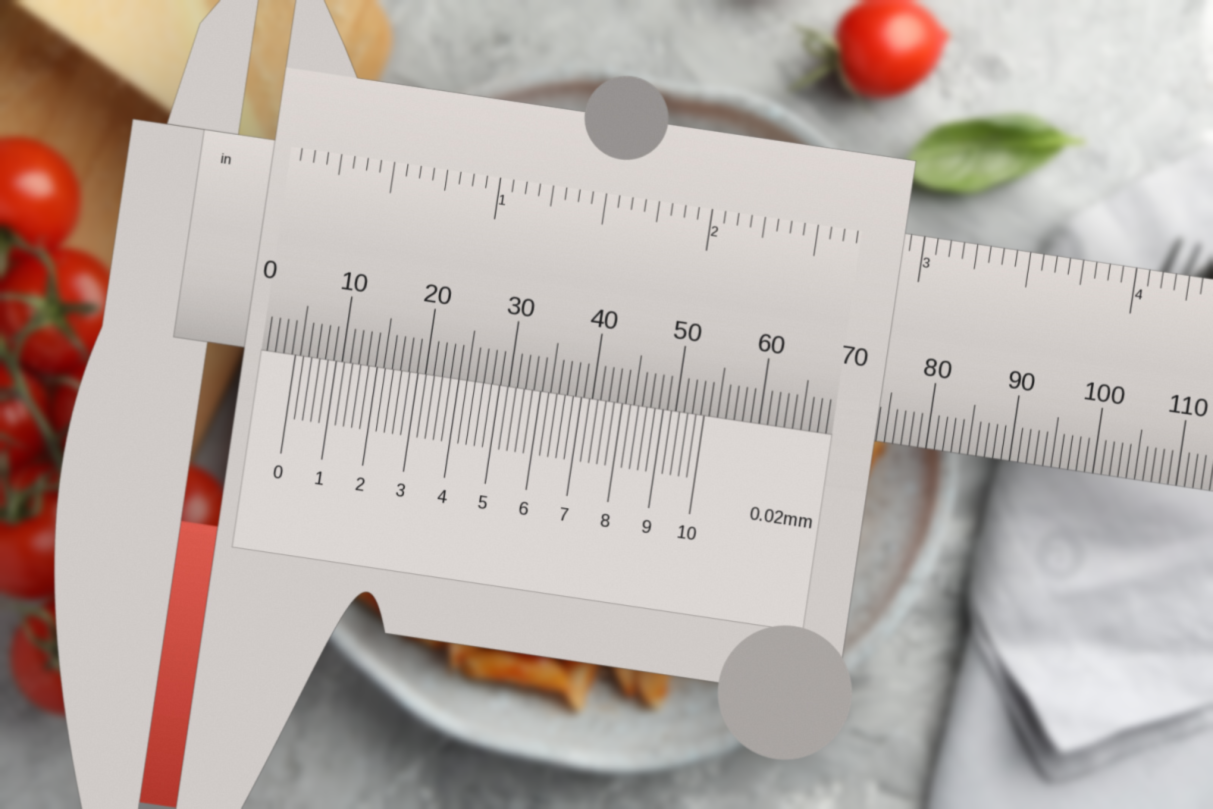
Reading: 4.4 mm
